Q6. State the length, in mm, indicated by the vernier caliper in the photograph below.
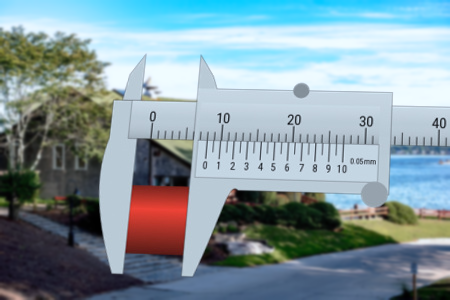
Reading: 8.0 mm
